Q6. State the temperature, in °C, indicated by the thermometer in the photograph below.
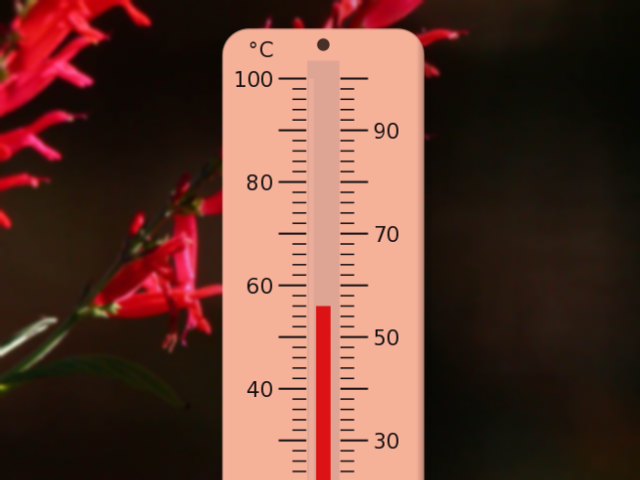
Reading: 56 °C
